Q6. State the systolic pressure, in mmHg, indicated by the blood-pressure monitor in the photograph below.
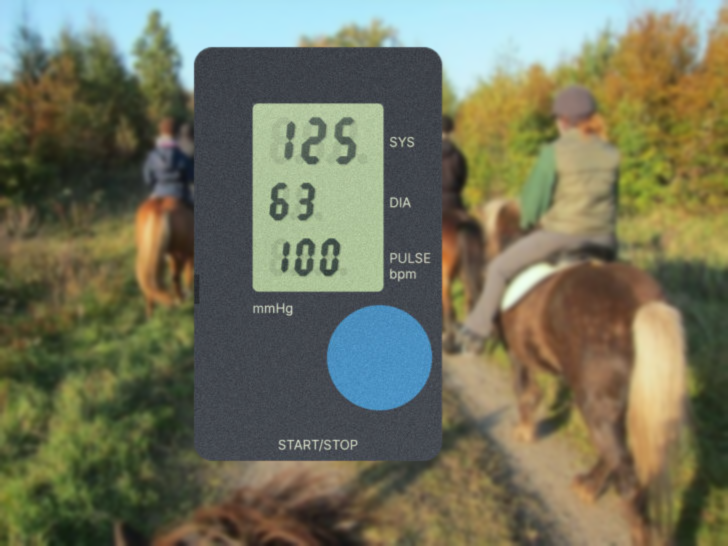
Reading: 125 mmHg
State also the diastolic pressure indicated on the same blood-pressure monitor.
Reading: 63 mmHg
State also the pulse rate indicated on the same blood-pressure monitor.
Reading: 100 bpm
